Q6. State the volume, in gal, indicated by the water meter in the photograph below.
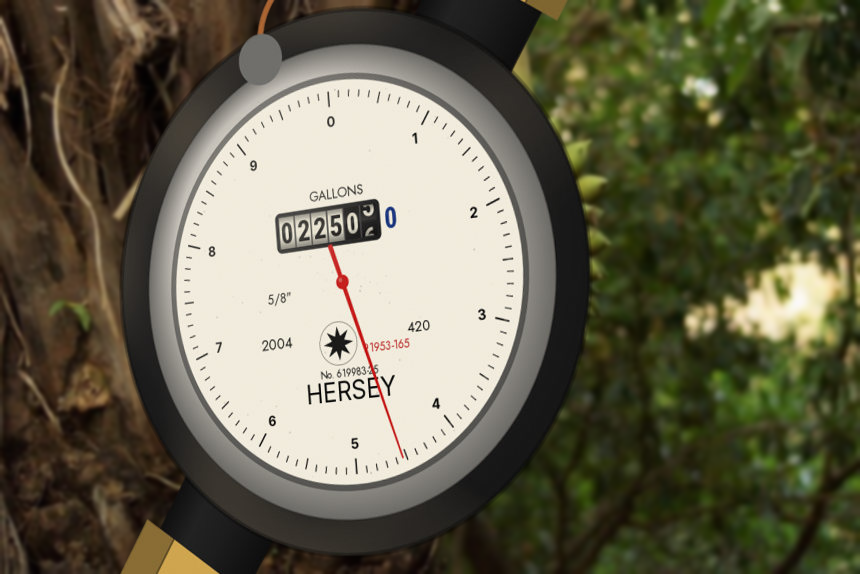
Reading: 225054.5 gal
